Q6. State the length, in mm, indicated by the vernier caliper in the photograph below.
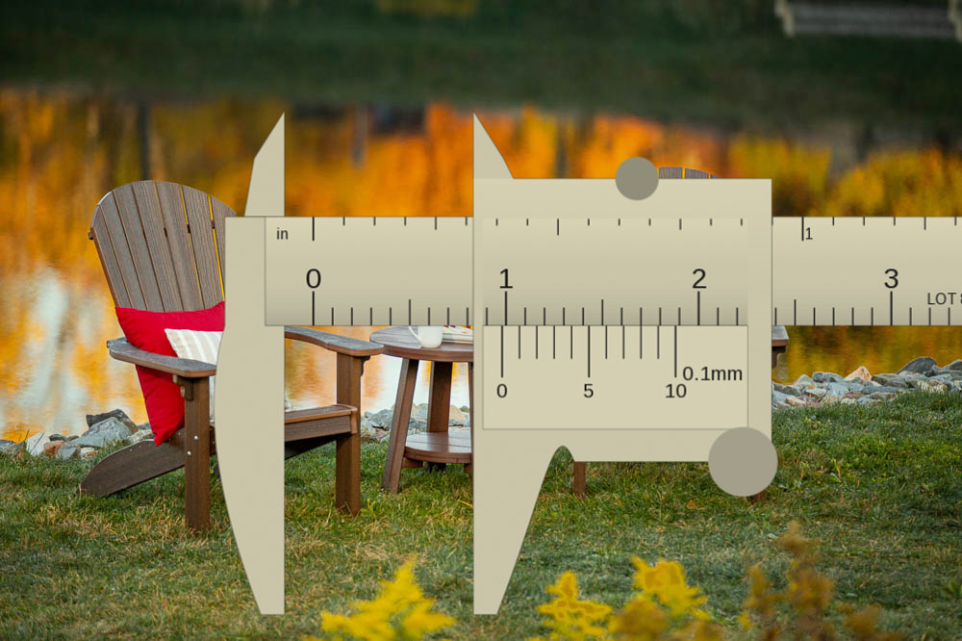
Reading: 9.8 mm
